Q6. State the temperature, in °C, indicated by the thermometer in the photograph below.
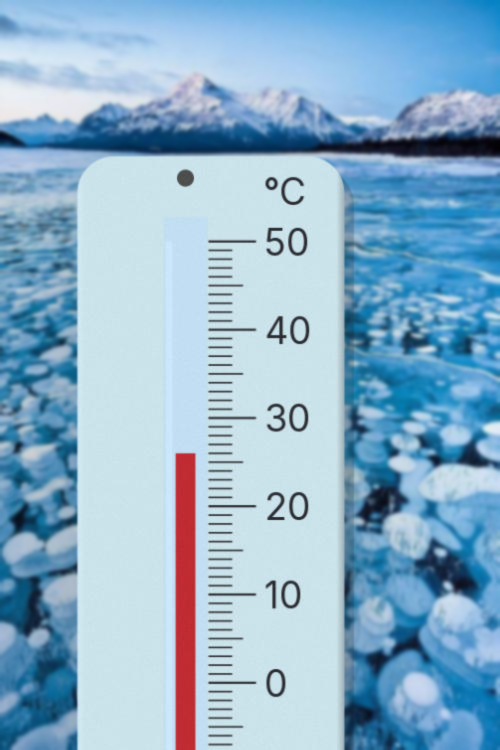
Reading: 26 °C
